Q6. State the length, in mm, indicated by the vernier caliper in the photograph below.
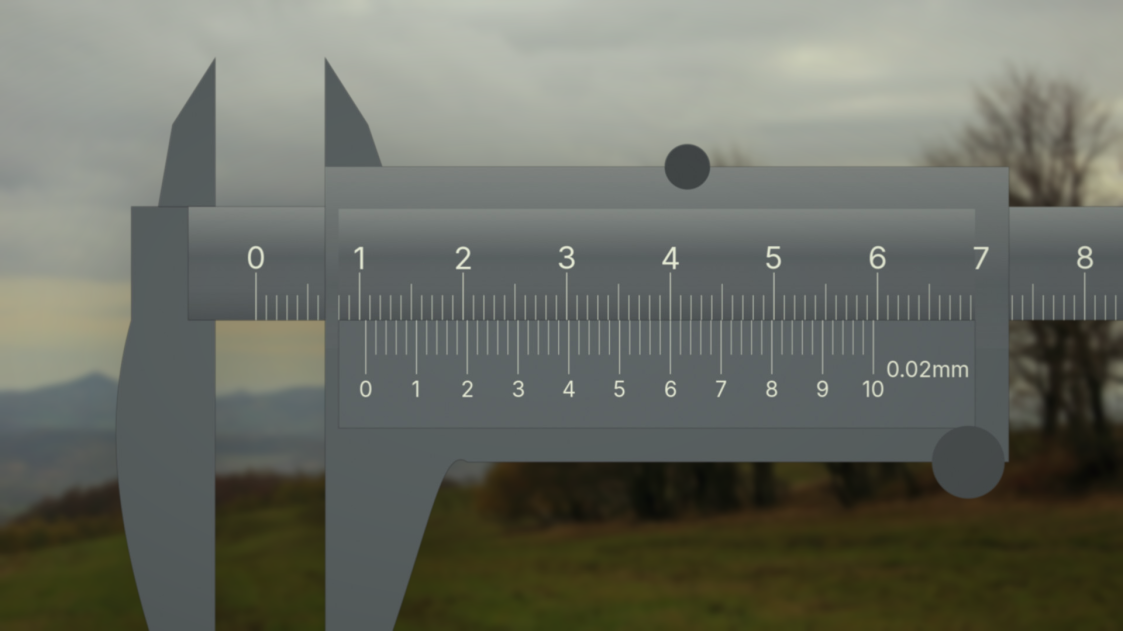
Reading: 10.6 mm
